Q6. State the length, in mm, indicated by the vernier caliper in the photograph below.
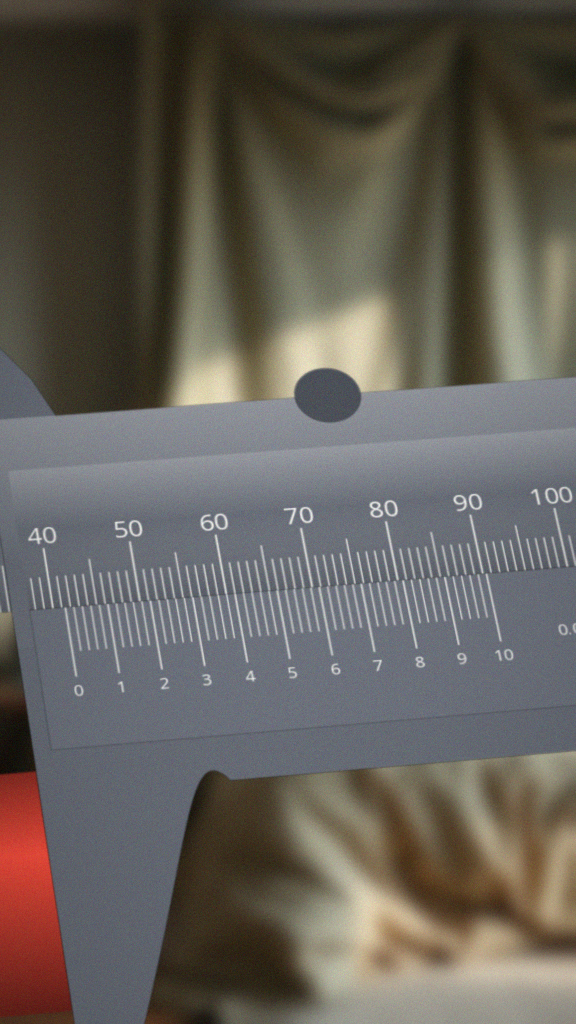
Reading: 41.4 mm
